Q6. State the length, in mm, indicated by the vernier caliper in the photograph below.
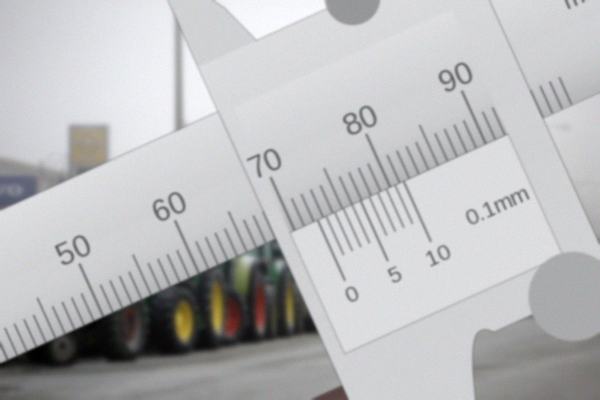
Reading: 72.4 mm
